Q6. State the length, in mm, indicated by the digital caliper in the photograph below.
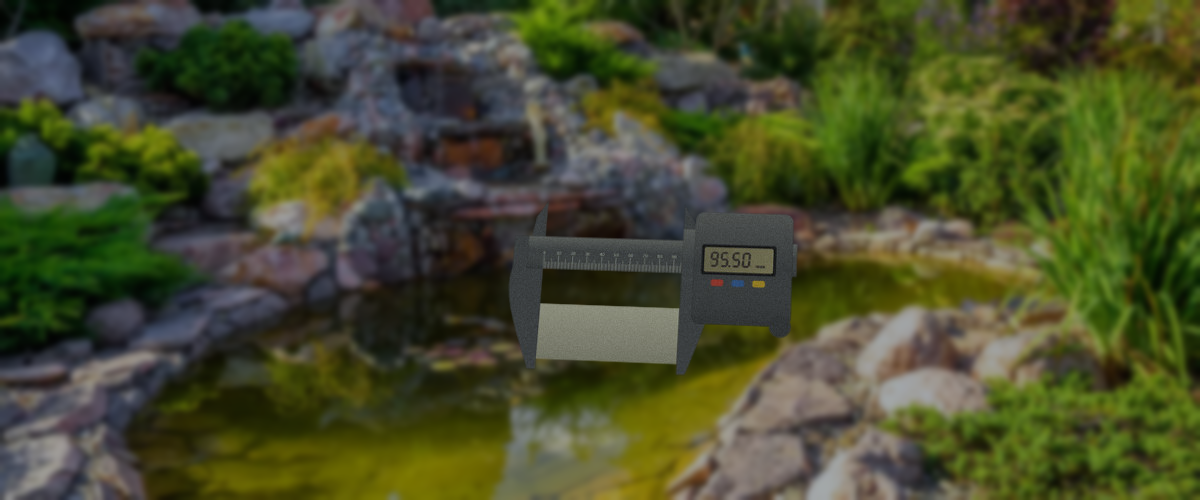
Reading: 95.50 mm
